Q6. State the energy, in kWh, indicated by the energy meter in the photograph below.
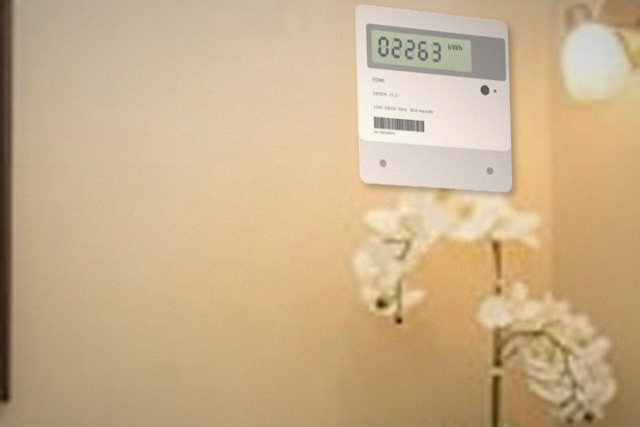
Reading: 2263 kWh
